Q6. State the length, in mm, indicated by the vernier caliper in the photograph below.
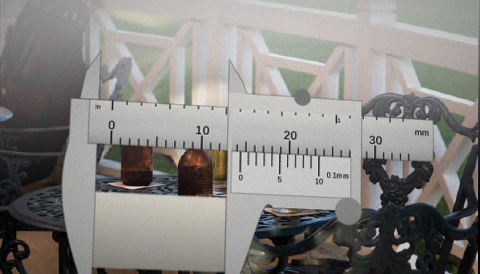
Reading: 14.4 mm
